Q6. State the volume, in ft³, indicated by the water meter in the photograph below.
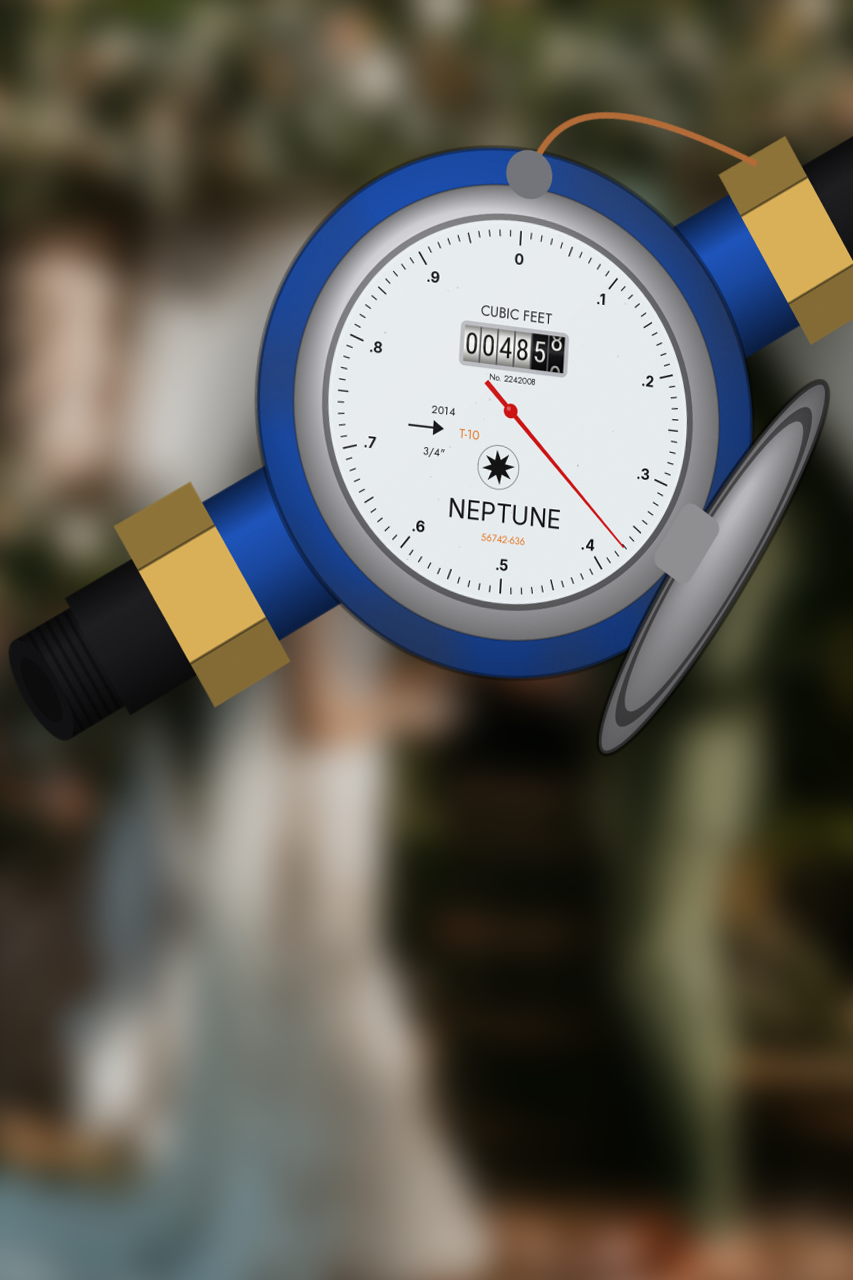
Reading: 4858.37 ft³
